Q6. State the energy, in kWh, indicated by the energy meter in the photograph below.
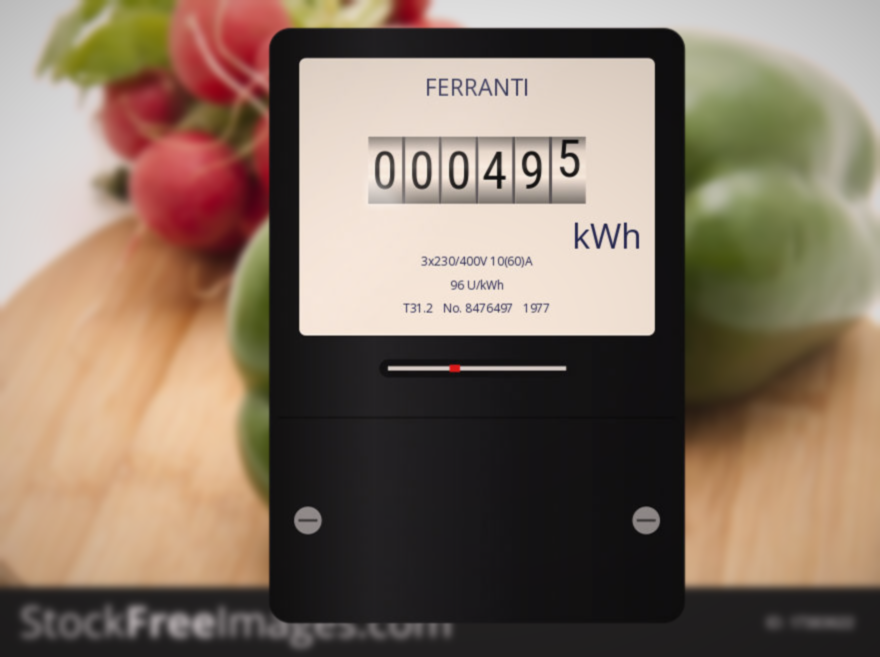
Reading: 495 kWh
